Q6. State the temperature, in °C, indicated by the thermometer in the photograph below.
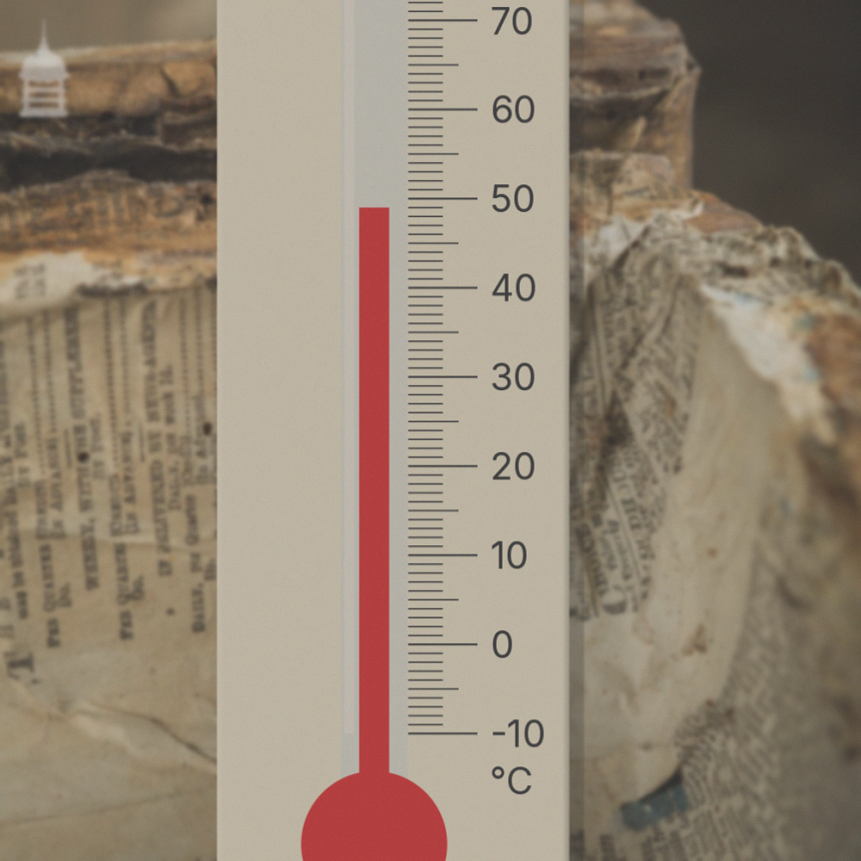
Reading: 49 °C
